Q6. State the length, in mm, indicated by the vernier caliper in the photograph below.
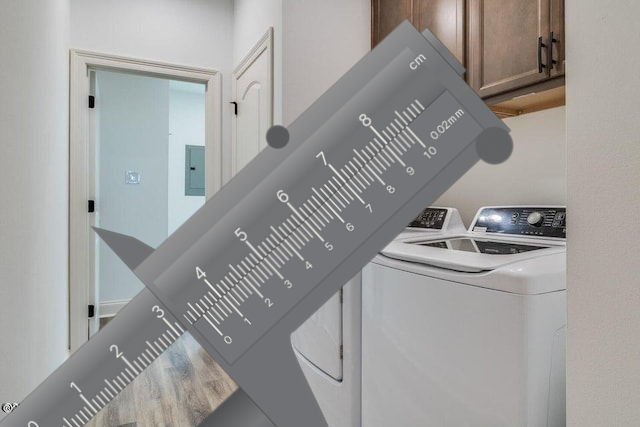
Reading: 35.6 mm
